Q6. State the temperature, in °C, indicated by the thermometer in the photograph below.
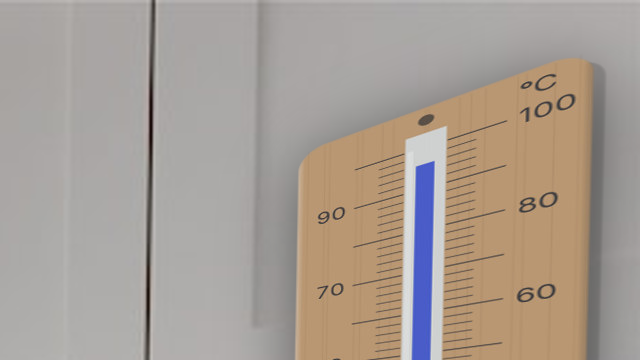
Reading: 96 °C
